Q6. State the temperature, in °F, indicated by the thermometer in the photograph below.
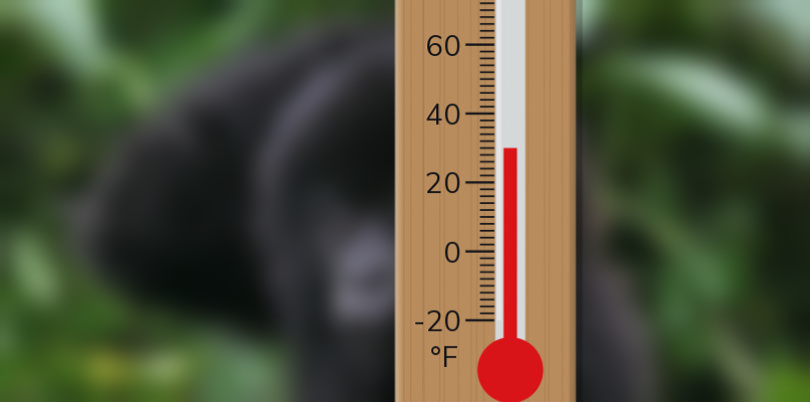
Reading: 30 °F
